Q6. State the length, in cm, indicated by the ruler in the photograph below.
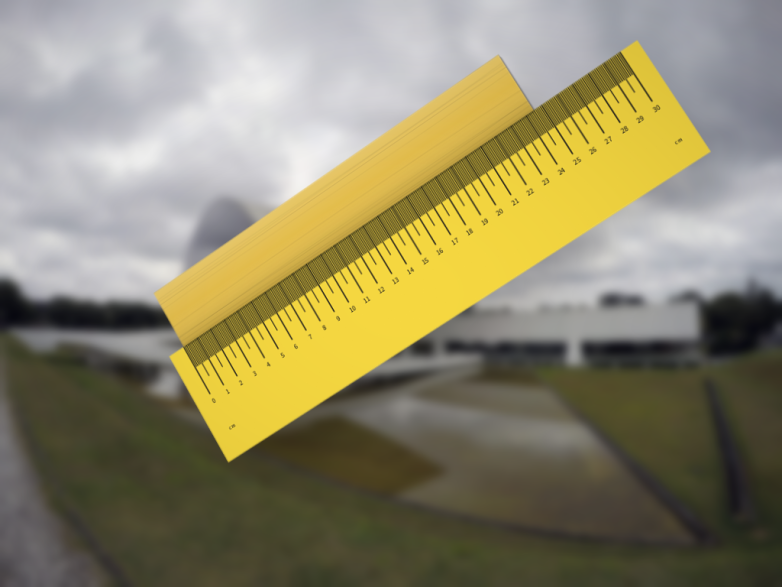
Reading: 24.5 cm
